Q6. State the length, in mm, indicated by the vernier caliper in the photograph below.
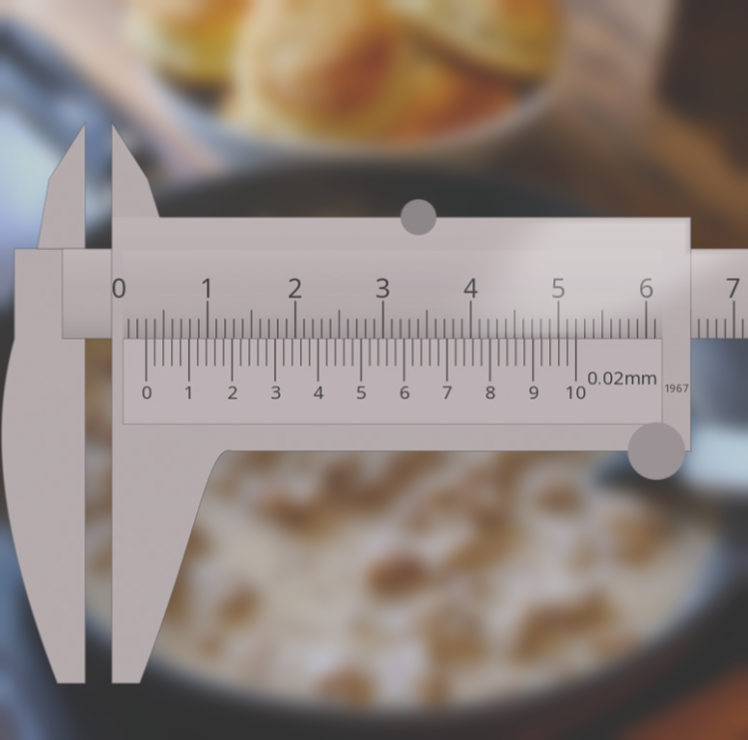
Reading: 3.0 mm
